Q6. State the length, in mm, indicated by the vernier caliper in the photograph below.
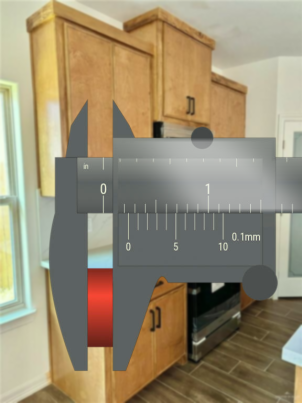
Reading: 2.4 mm
